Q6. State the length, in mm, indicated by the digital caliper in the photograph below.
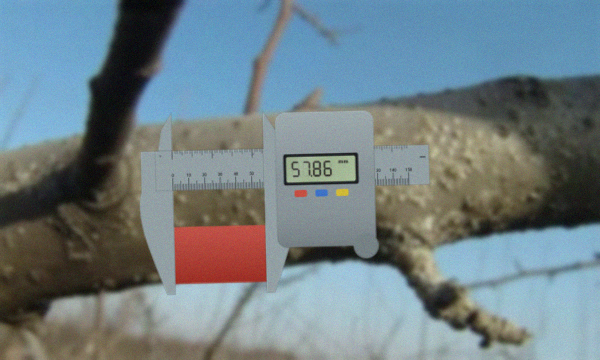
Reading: 57.86 mm
